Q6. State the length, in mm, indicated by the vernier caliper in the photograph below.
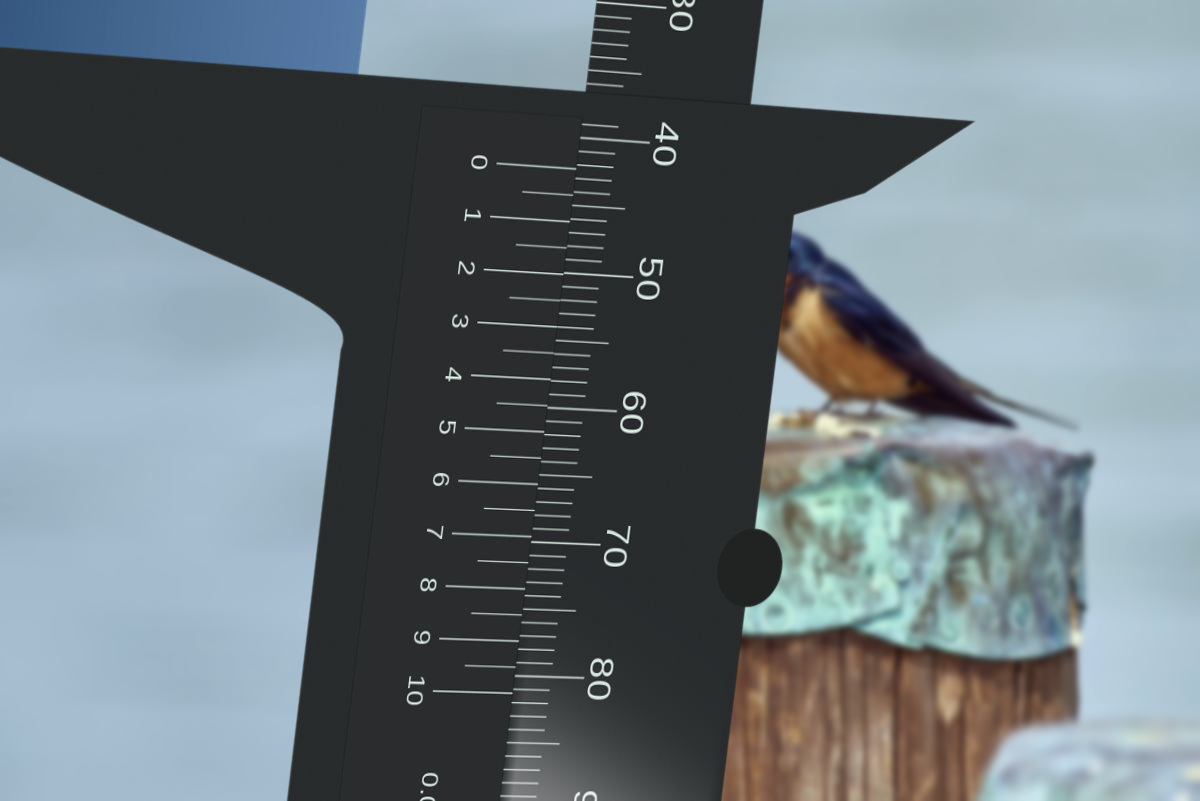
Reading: 42.3 mm
